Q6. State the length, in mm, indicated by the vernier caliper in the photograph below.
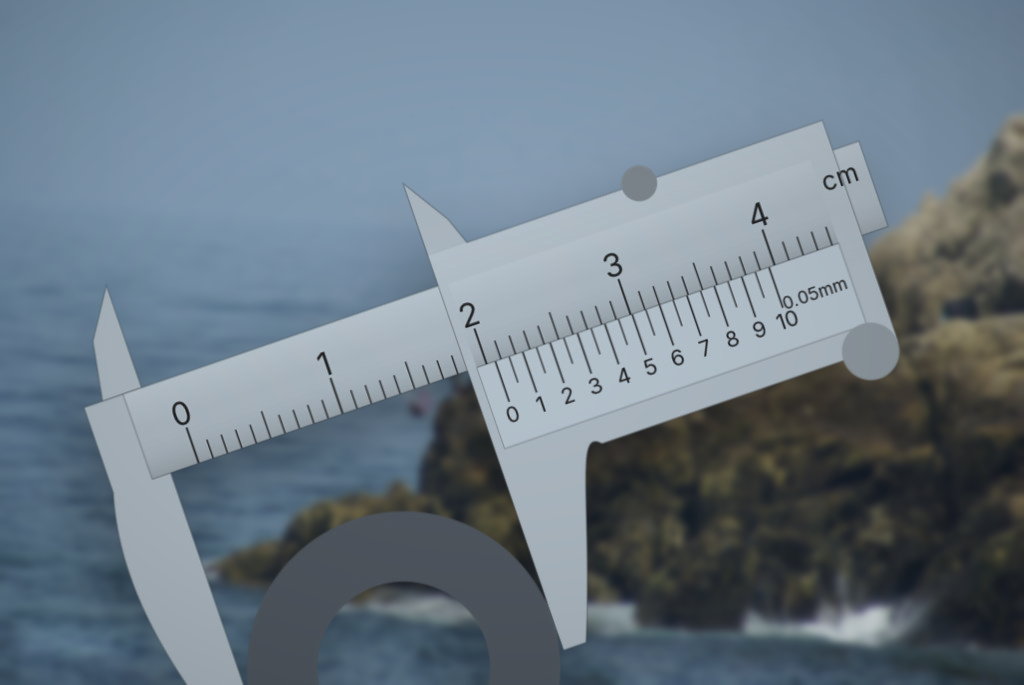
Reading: 20.6 mm
